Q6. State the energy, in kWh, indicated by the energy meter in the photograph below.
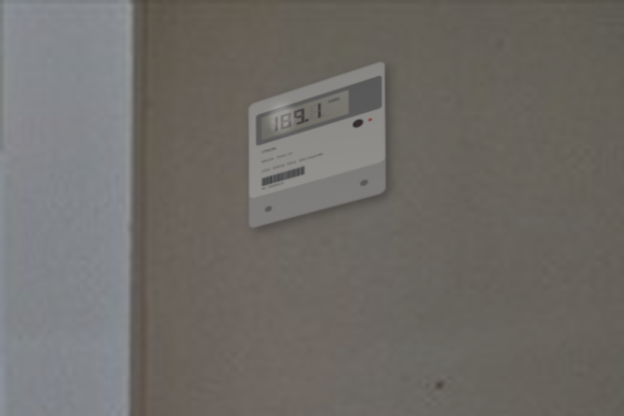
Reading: 189.1 kWh
